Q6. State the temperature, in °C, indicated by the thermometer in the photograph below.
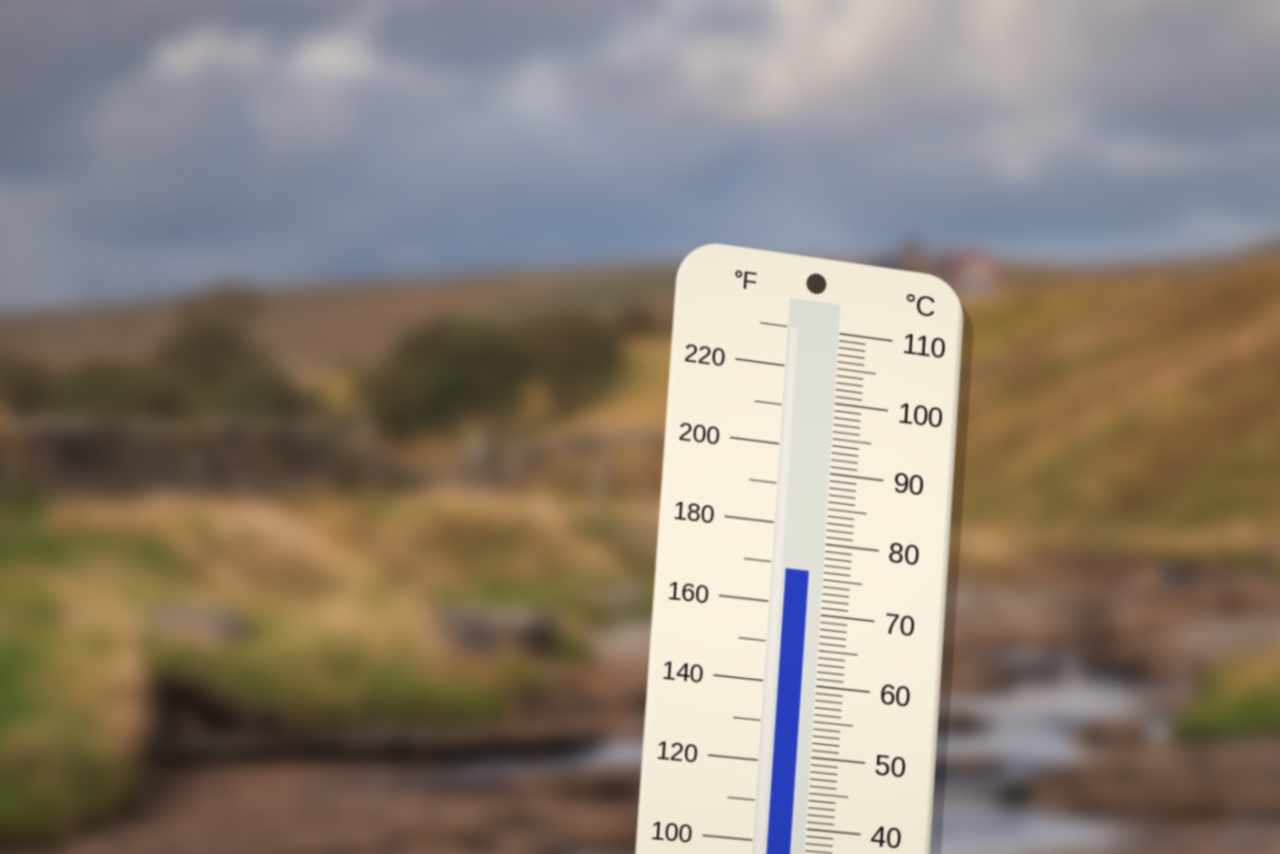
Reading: 76 °C
